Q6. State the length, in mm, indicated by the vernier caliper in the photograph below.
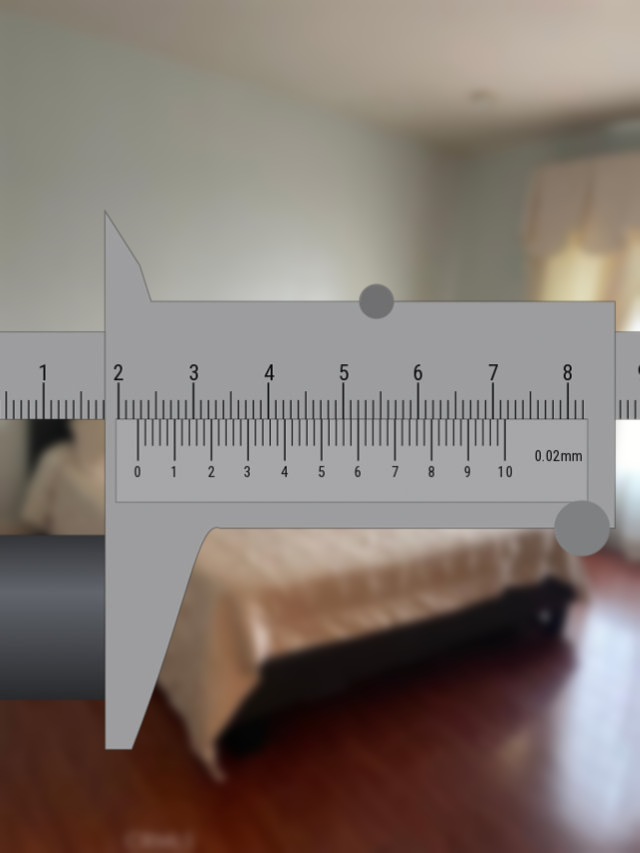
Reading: 22.6 mm
